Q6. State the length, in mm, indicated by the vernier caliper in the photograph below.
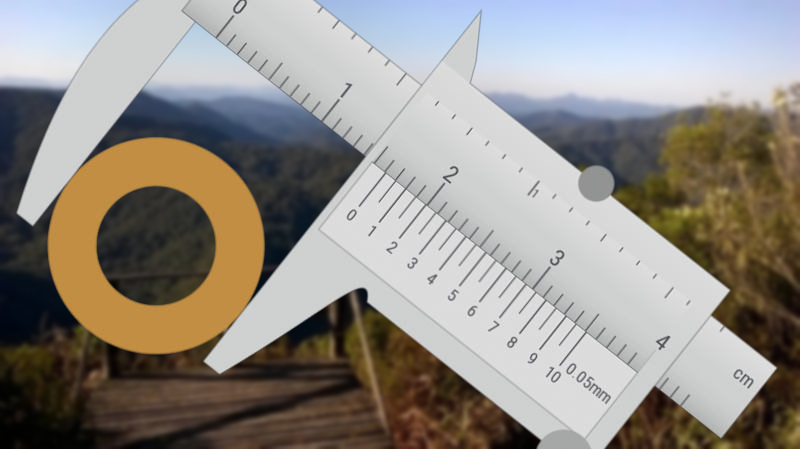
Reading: 16.1 mm
